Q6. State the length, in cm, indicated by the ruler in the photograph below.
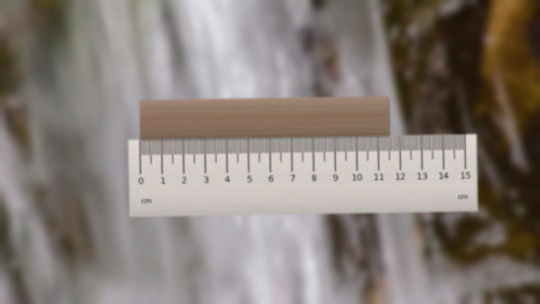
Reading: 11.5 cm
